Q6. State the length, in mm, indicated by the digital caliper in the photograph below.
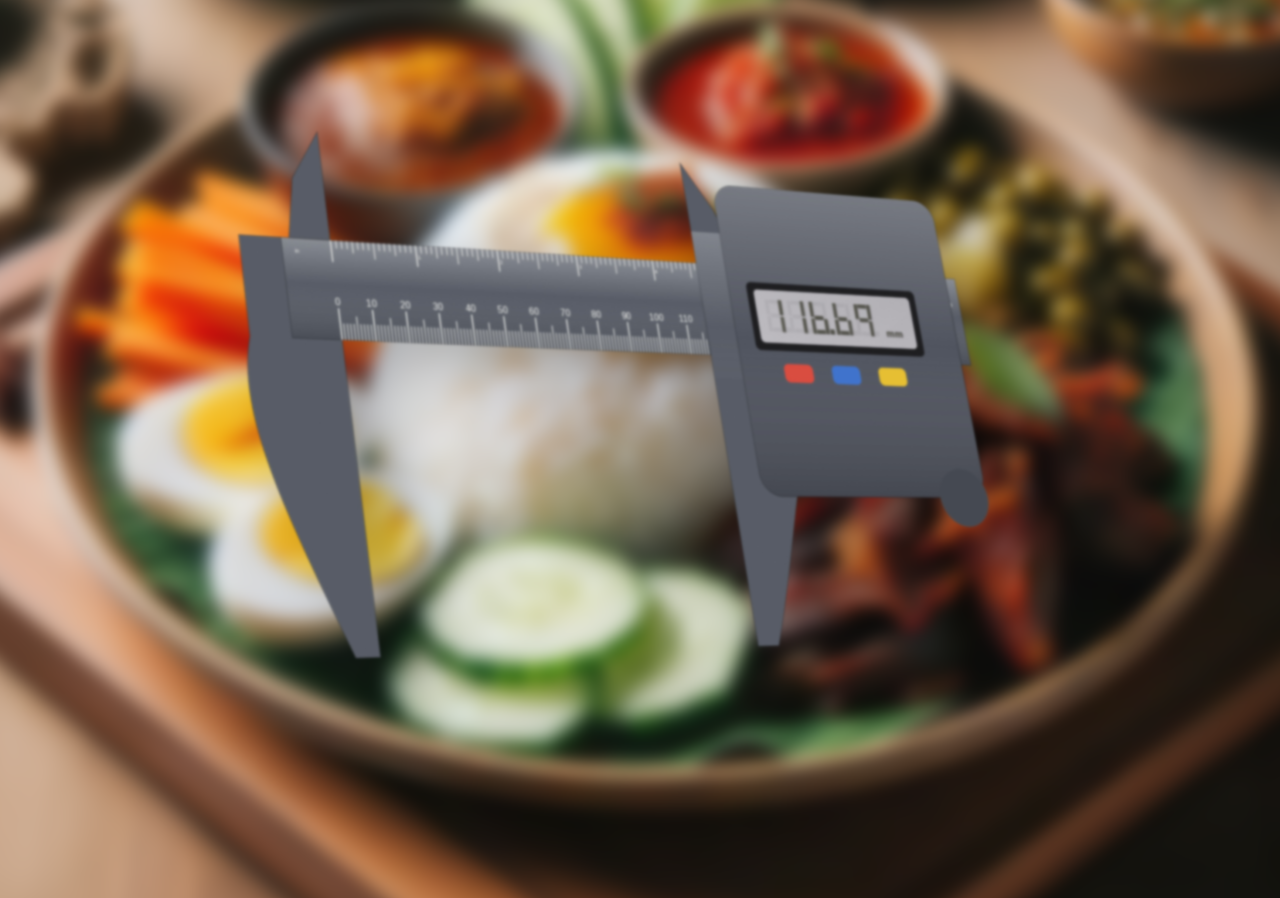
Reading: 116.69 mm
